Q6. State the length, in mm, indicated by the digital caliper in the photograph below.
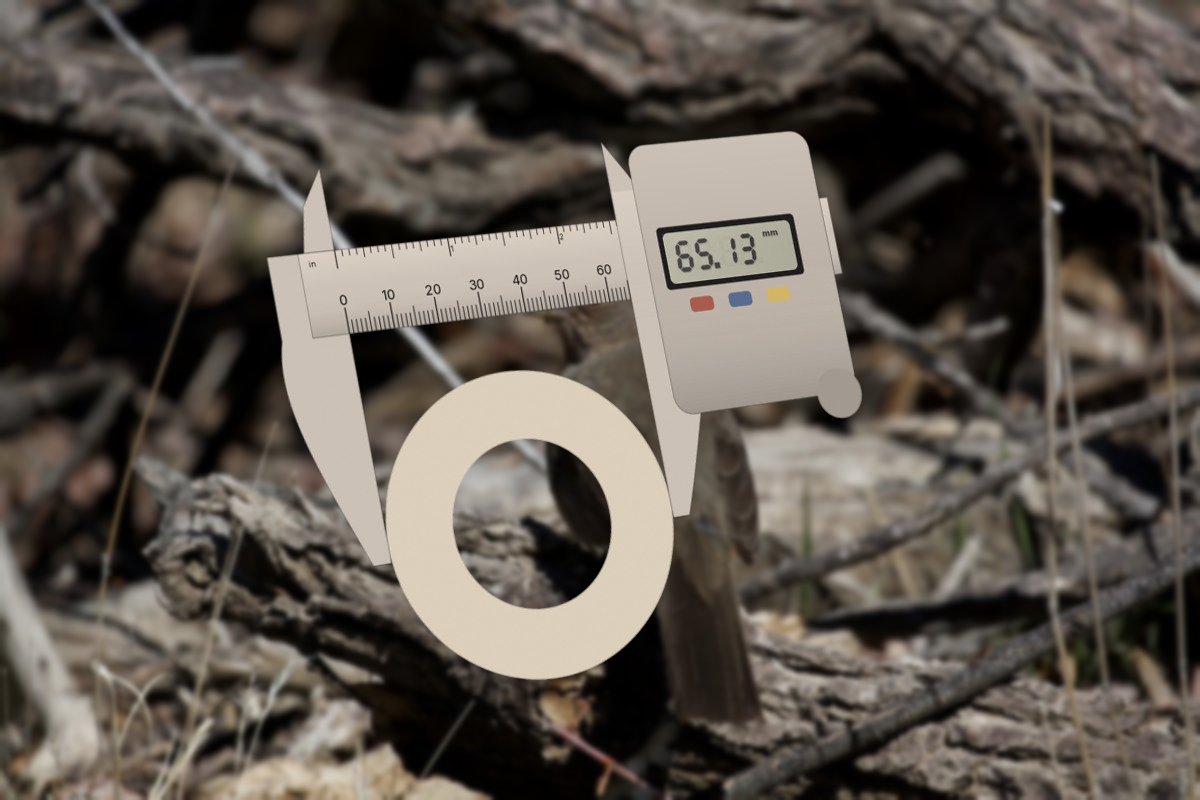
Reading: 65.13 mm
